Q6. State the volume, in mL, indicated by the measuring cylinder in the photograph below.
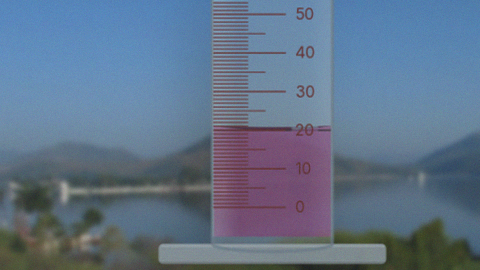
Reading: 20 mL
